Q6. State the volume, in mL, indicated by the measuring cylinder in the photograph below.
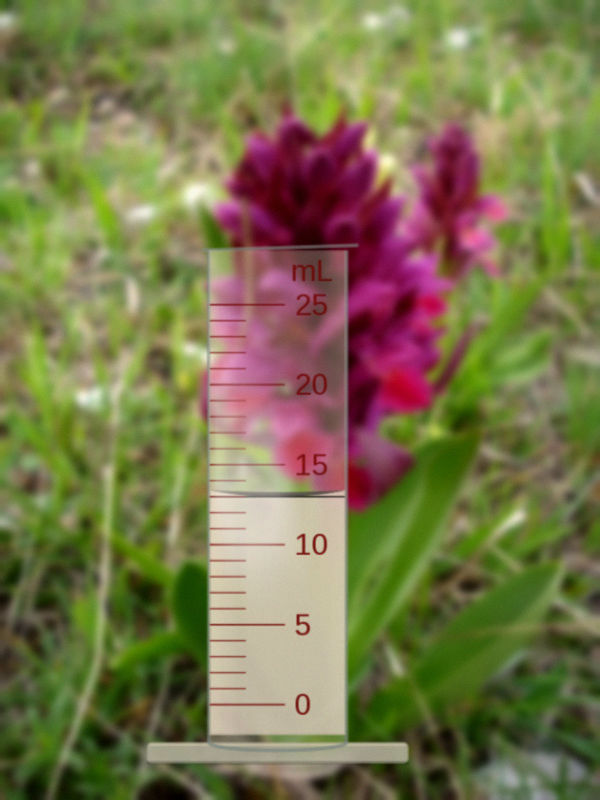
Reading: 13 mL
